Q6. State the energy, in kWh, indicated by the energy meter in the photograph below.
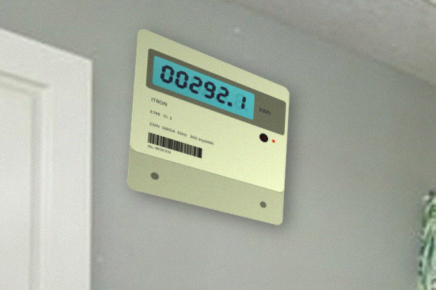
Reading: 292.1 kWh
